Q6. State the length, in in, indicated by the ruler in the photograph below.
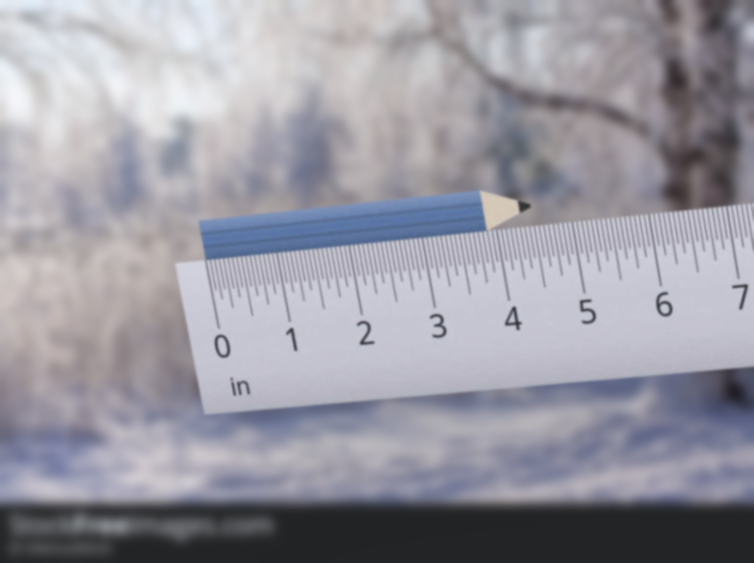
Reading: 4.5 in
